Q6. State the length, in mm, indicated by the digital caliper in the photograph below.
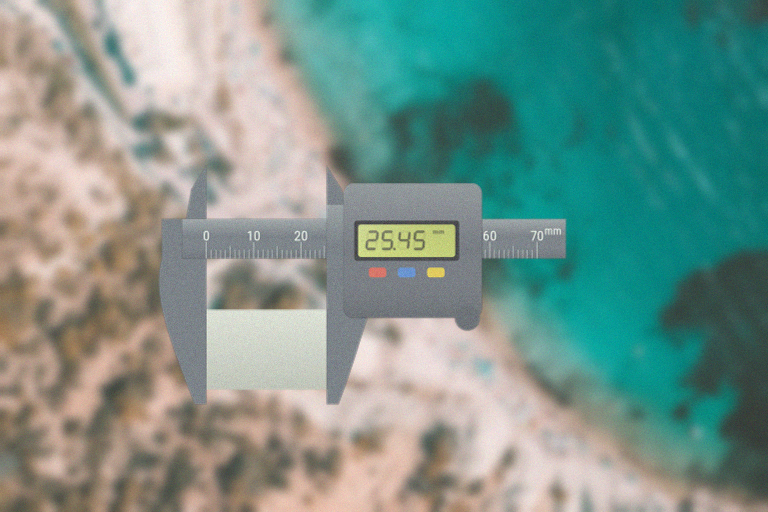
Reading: 25.45 mm
